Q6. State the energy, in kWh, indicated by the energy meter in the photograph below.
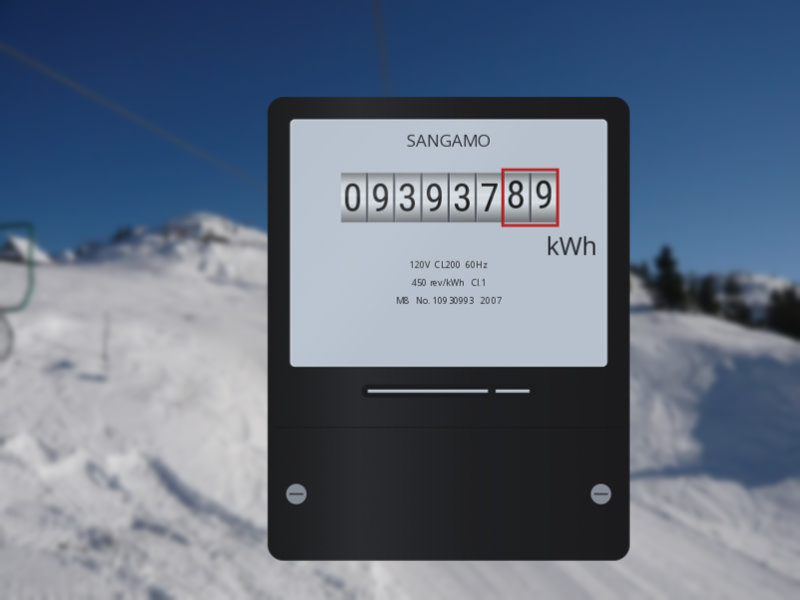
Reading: 93937.89 kWh
